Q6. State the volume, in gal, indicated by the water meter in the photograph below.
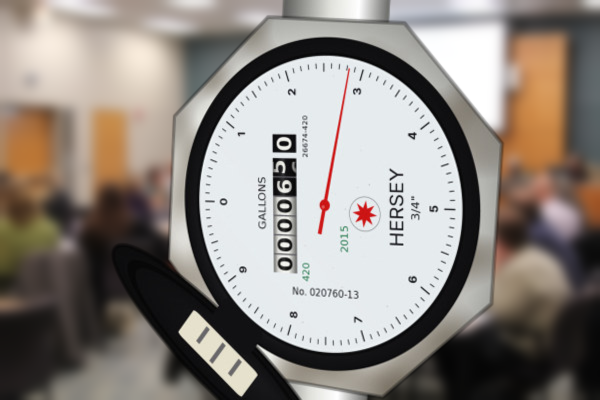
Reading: 652.8 gal
